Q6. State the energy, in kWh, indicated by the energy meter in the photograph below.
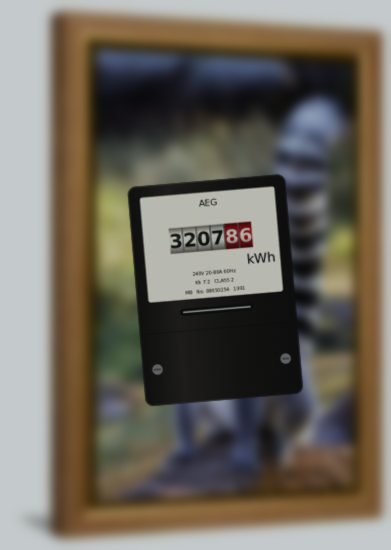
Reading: 3207.86 kWh
